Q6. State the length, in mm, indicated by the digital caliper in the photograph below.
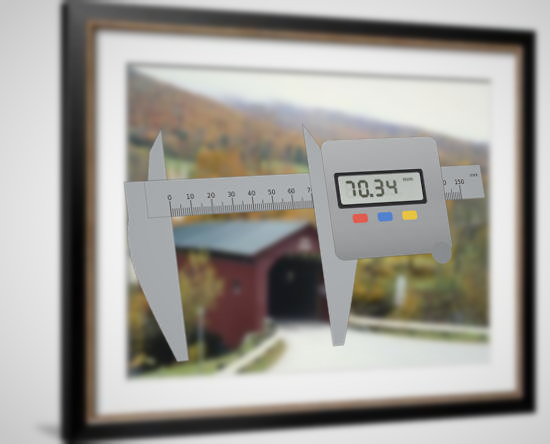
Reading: 70.34 mm
